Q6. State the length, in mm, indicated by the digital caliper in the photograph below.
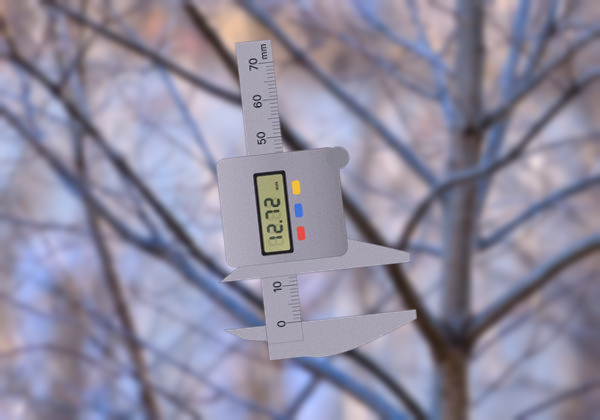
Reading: 12.72 mm
